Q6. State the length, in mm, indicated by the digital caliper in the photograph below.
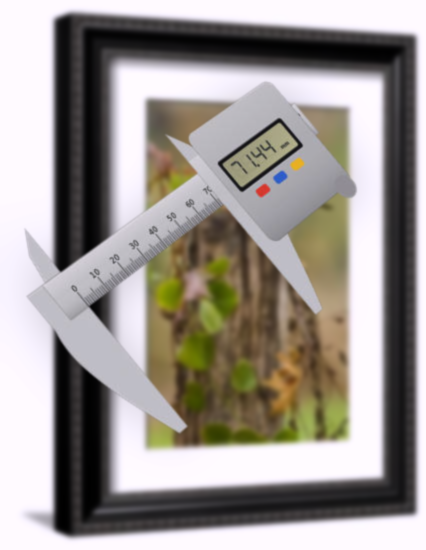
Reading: 71.44 mm
